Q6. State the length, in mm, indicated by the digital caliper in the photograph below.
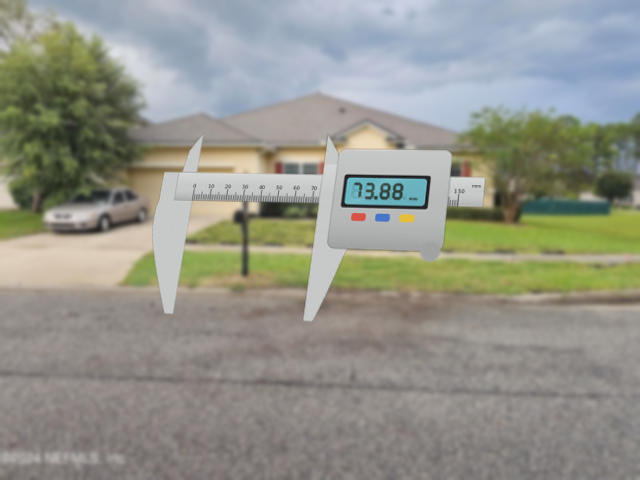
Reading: 73.88 mm
